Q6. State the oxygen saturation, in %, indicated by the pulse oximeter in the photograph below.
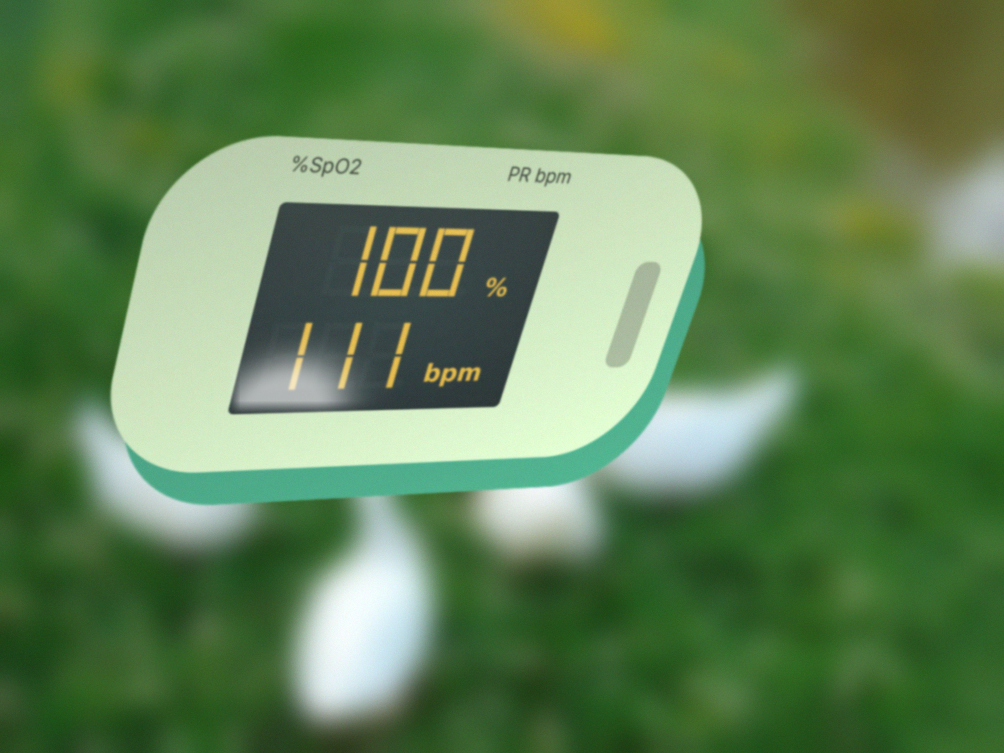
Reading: 100 %
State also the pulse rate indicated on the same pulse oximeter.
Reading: 111 bpm
